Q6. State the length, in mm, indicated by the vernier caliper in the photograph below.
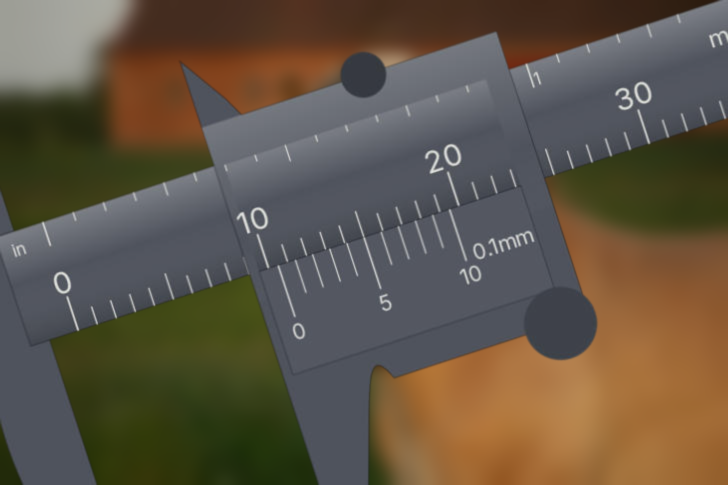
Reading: 10.5 mm
